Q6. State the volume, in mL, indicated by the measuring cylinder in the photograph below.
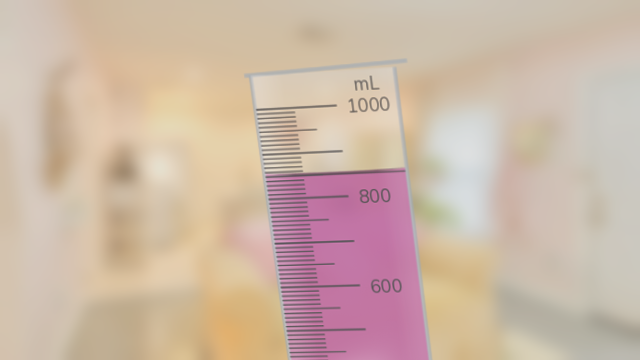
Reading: 850 mL
